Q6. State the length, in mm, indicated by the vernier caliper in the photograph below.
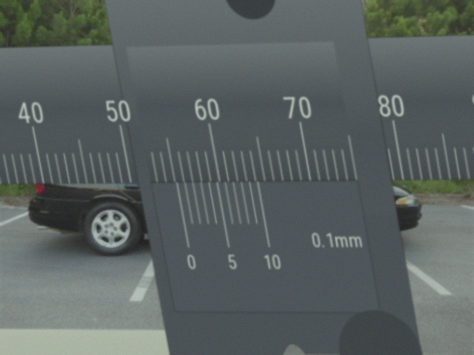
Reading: 55.2 mm
